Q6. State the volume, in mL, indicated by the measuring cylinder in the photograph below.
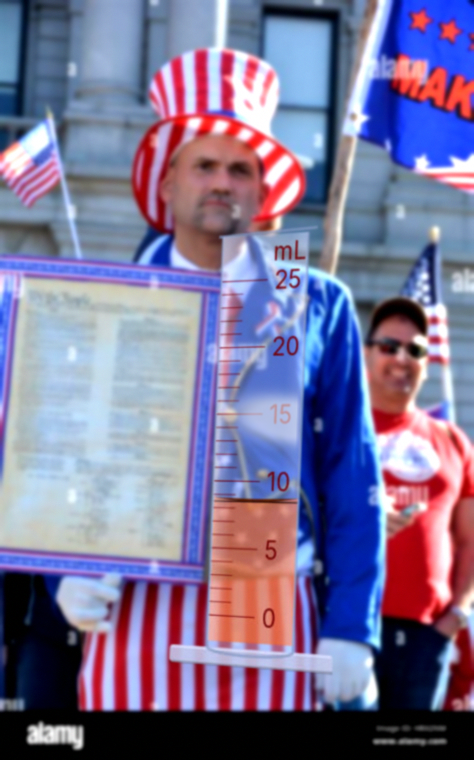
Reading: 8.5 mL
